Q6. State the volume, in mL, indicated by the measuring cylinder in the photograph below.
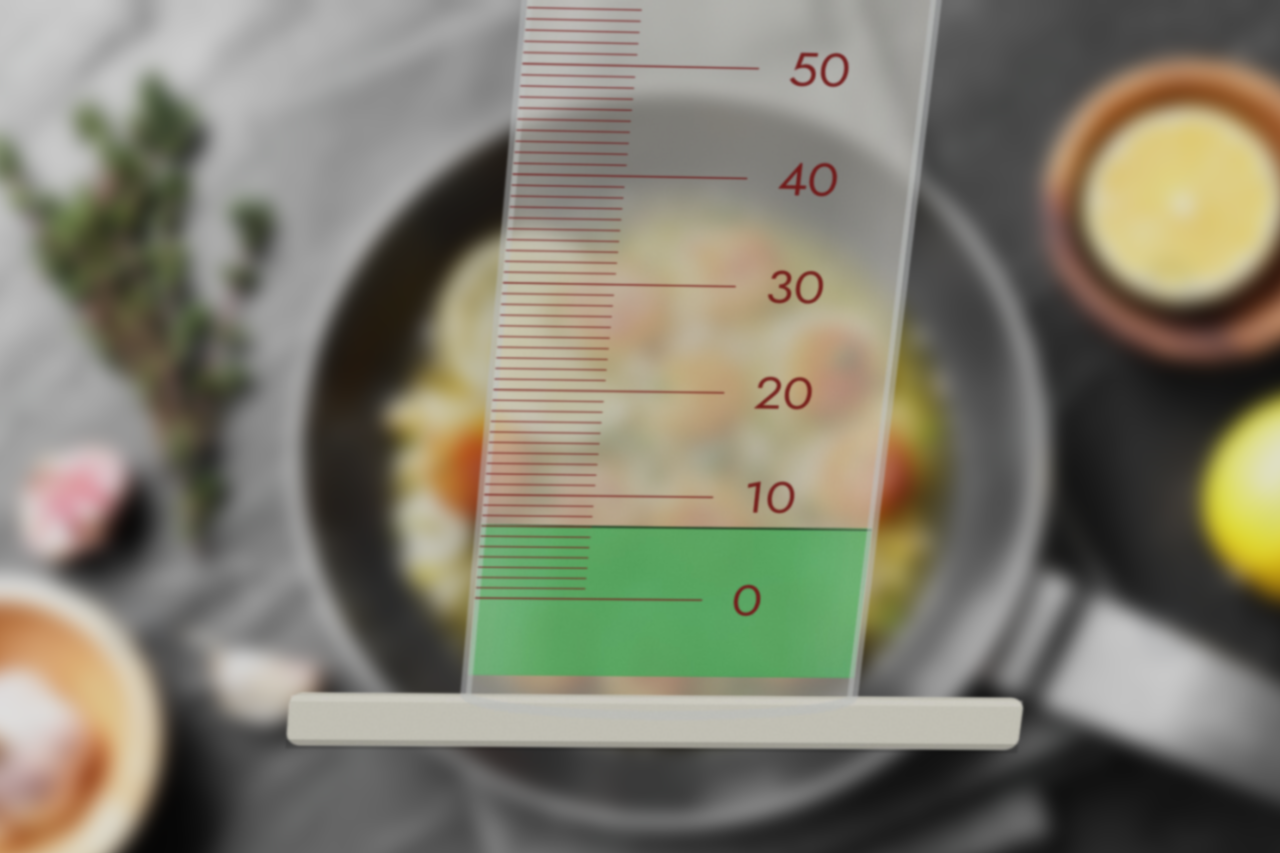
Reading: 7 mL
